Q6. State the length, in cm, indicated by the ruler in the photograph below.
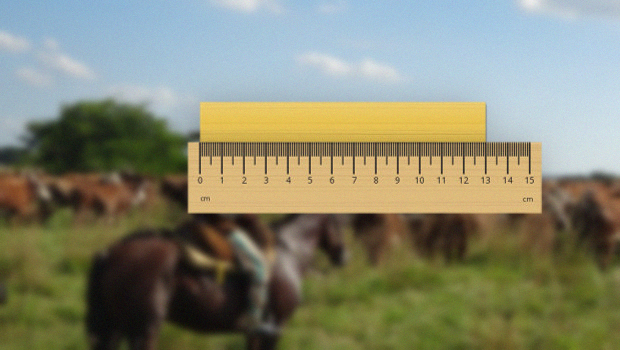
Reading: 13 cm
